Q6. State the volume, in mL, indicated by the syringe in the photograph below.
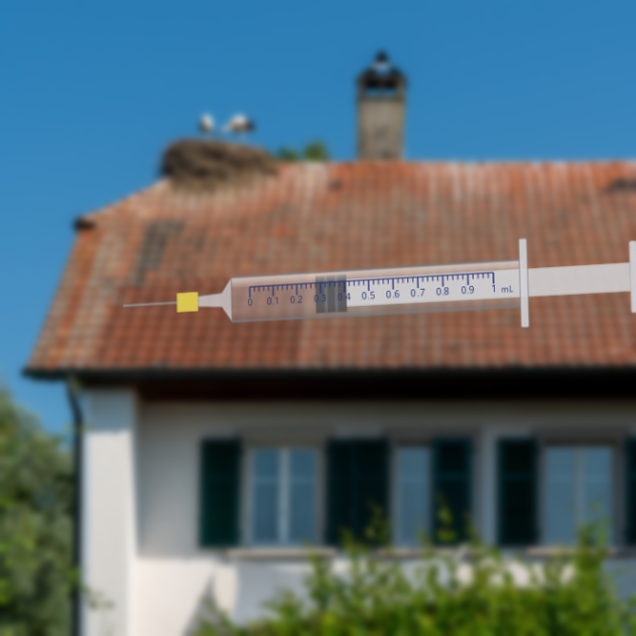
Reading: 0.28 mL
